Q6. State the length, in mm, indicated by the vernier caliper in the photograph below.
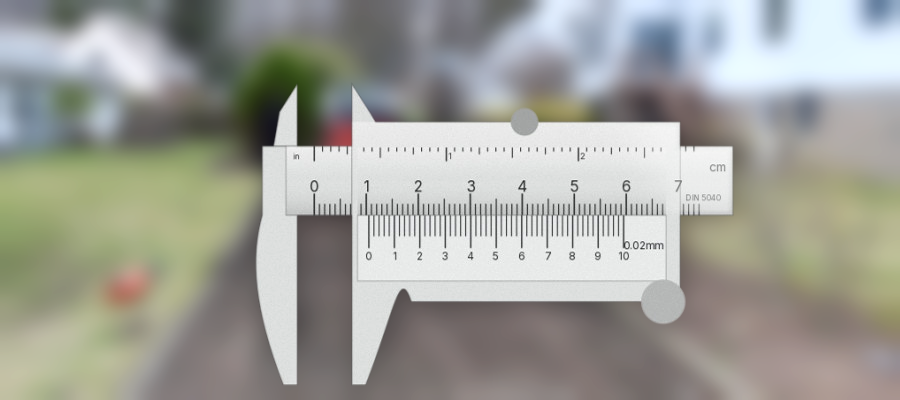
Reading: 10.5 mm
